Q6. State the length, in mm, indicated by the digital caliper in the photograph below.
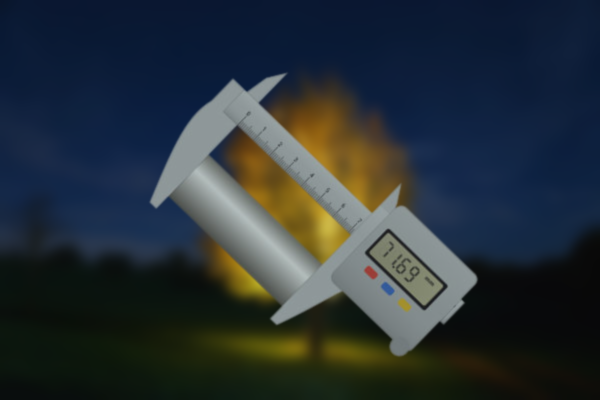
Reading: 71.69 mm
